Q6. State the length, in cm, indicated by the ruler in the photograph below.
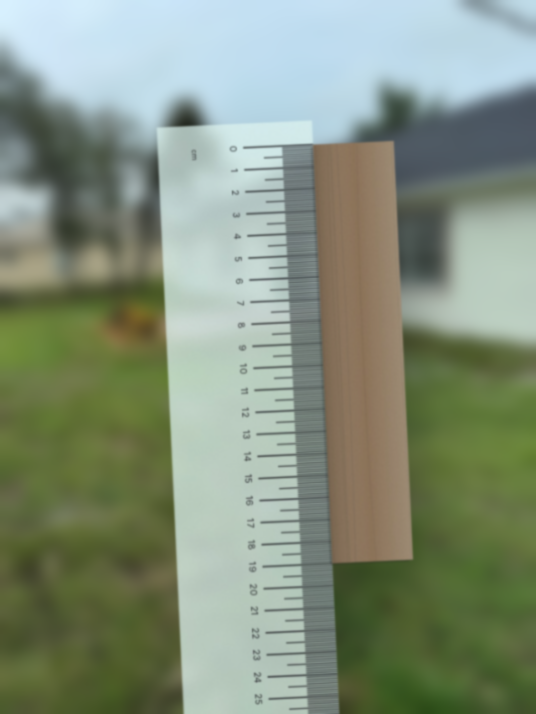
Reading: 19 cm
